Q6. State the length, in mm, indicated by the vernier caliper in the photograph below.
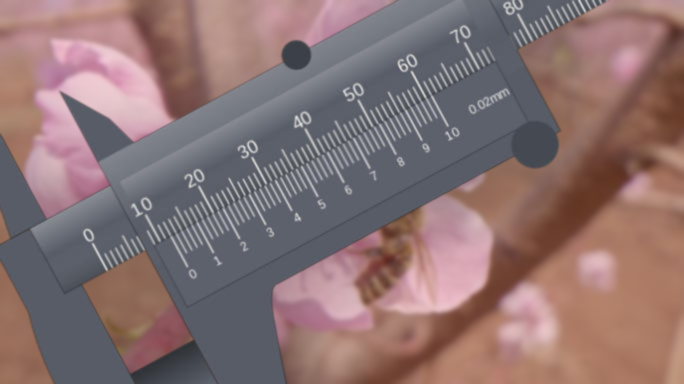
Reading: 12.0 mm
